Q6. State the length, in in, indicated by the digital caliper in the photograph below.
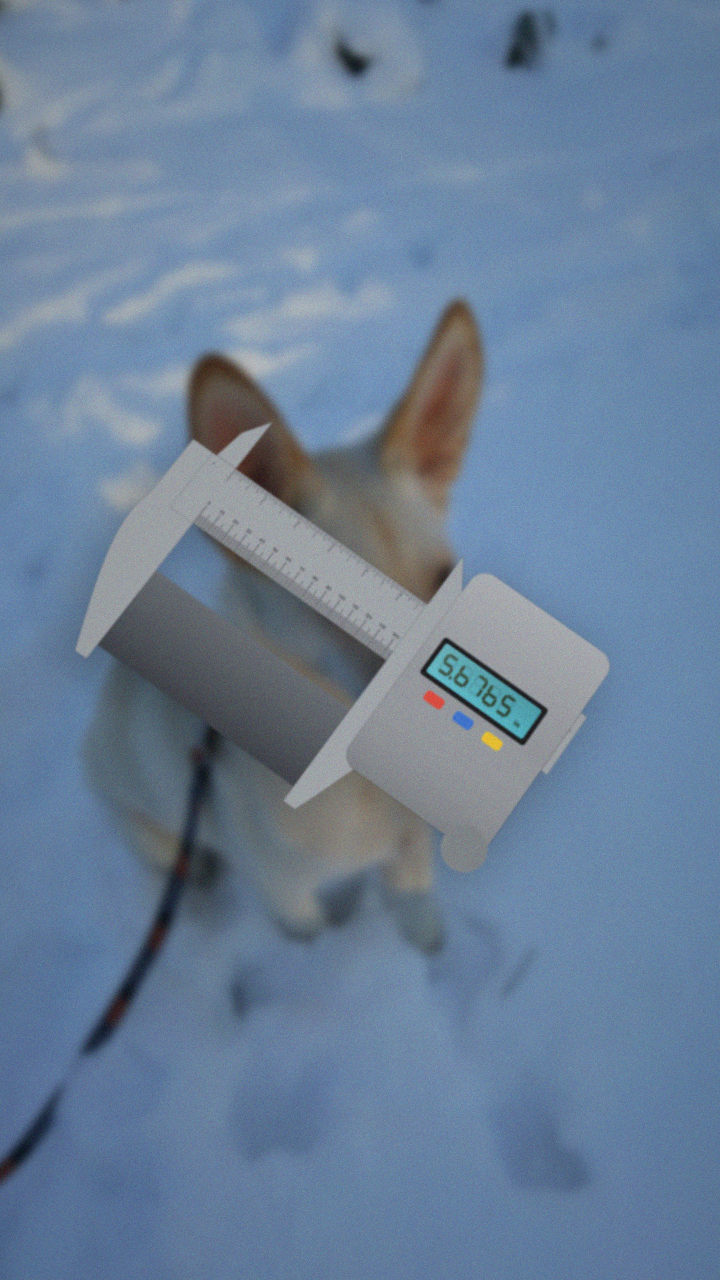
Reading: 5.6765 in
